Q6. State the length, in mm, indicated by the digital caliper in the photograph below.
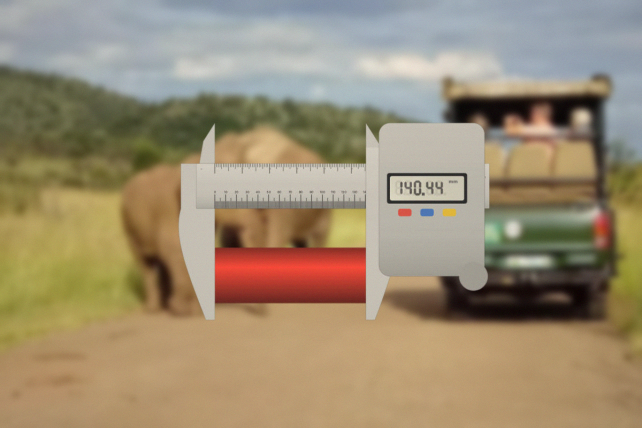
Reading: 140.44 mm
